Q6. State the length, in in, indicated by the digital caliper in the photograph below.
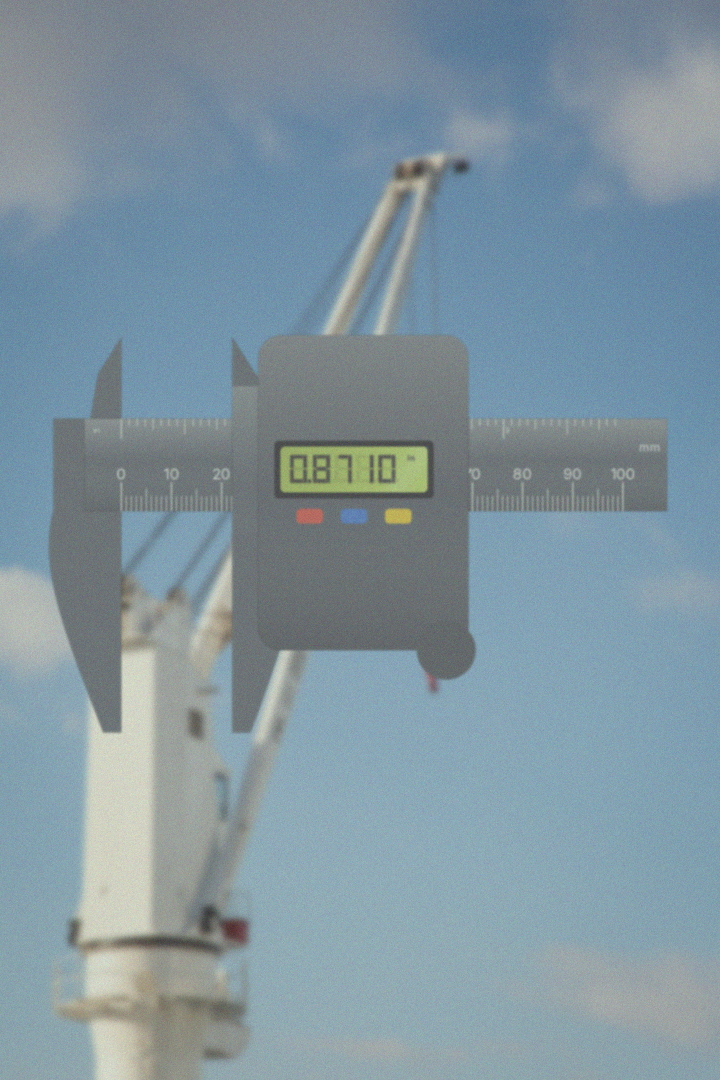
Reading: 0.8710 in
